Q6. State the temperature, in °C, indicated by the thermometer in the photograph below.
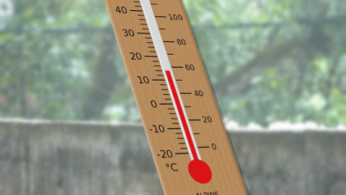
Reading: 14 °C
